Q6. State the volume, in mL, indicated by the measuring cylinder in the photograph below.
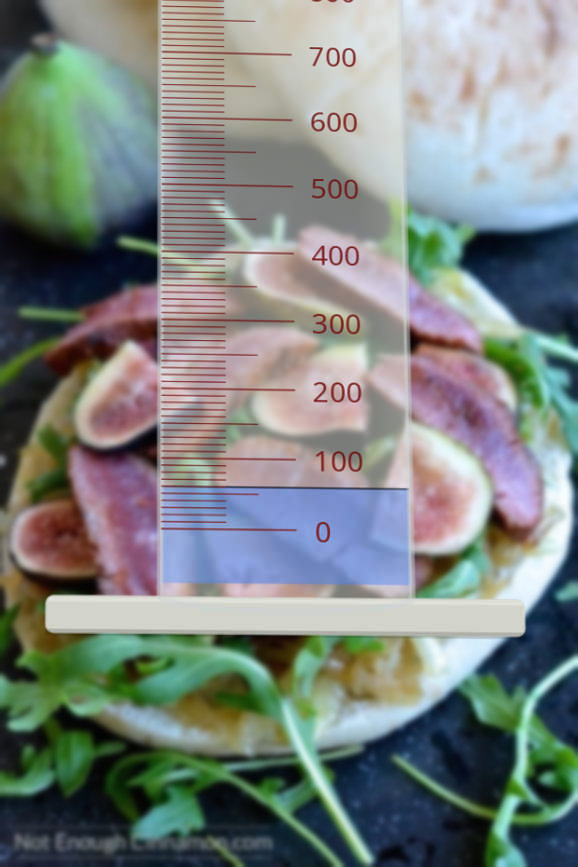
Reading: 60 mL
